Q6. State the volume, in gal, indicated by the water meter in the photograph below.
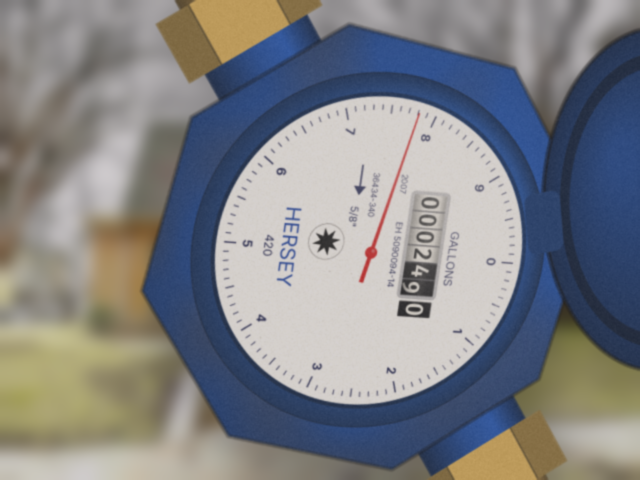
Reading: 2487.8 gal
